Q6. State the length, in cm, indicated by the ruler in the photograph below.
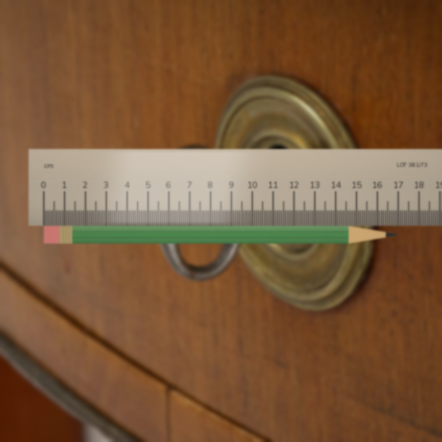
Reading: 17 cm
